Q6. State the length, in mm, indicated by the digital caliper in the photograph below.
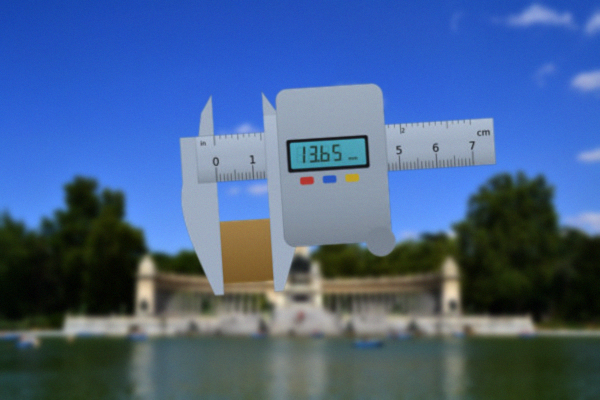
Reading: 13.65 mm
